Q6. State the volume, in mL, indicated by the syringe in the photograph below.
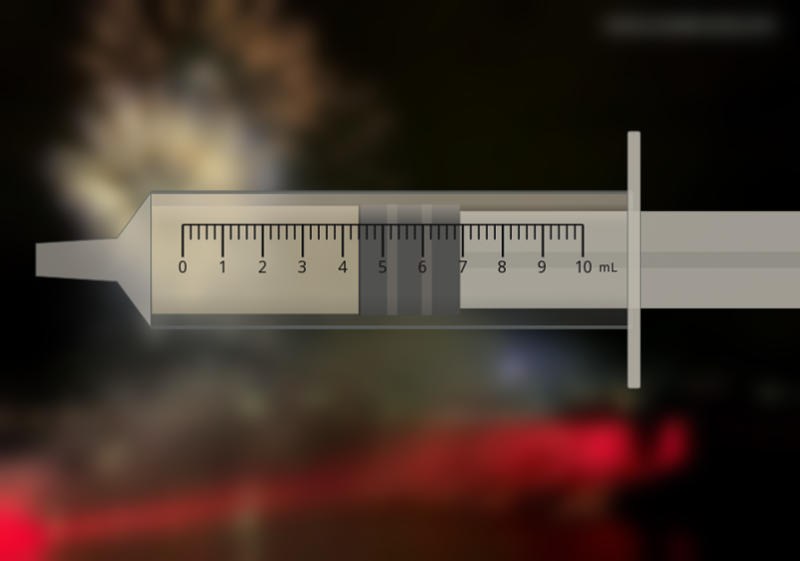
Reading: 4.4 mL
